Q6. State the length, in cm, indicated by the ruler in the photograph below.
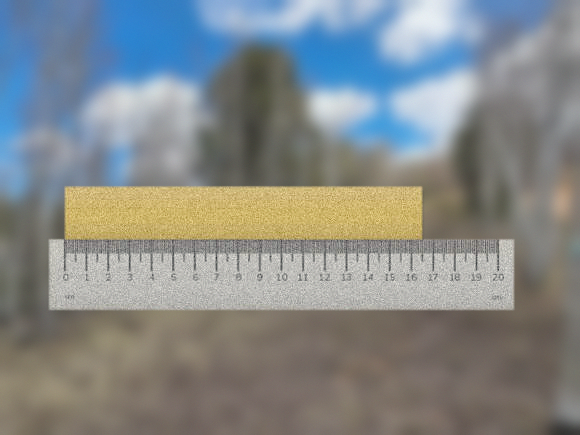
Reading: 16.5 cm
